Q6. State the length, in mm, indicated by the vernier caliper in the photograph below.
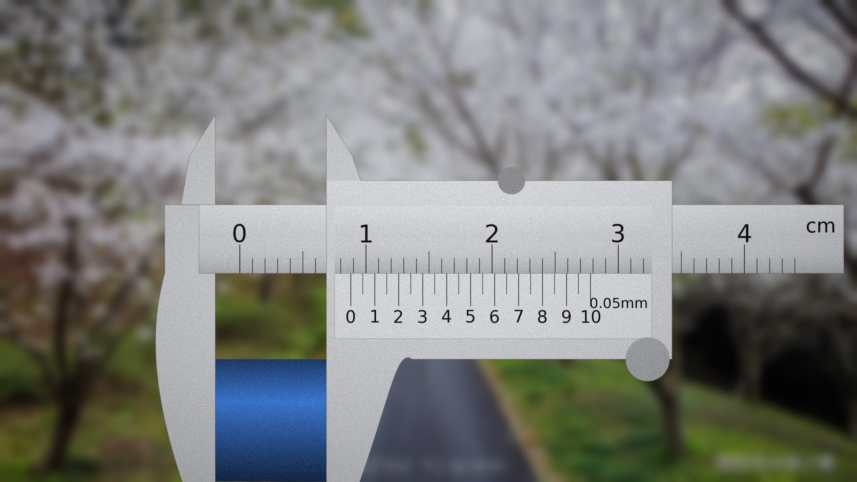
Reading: 8.8 mm
